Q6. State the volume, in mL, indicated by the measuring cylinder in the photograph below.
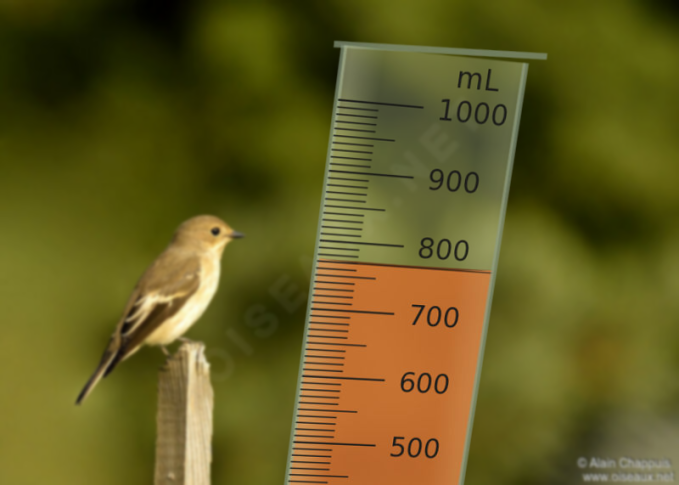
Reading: 770 mL
